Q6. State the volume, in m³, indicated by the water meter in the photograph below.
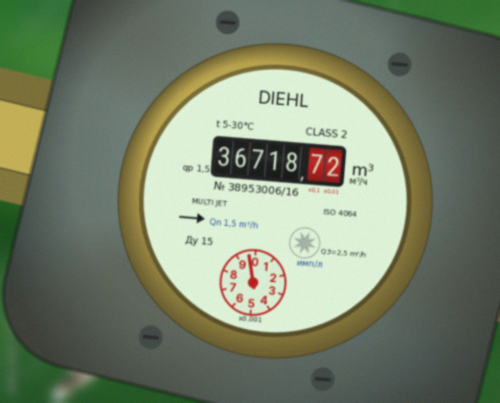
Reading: 36718.719 m³
